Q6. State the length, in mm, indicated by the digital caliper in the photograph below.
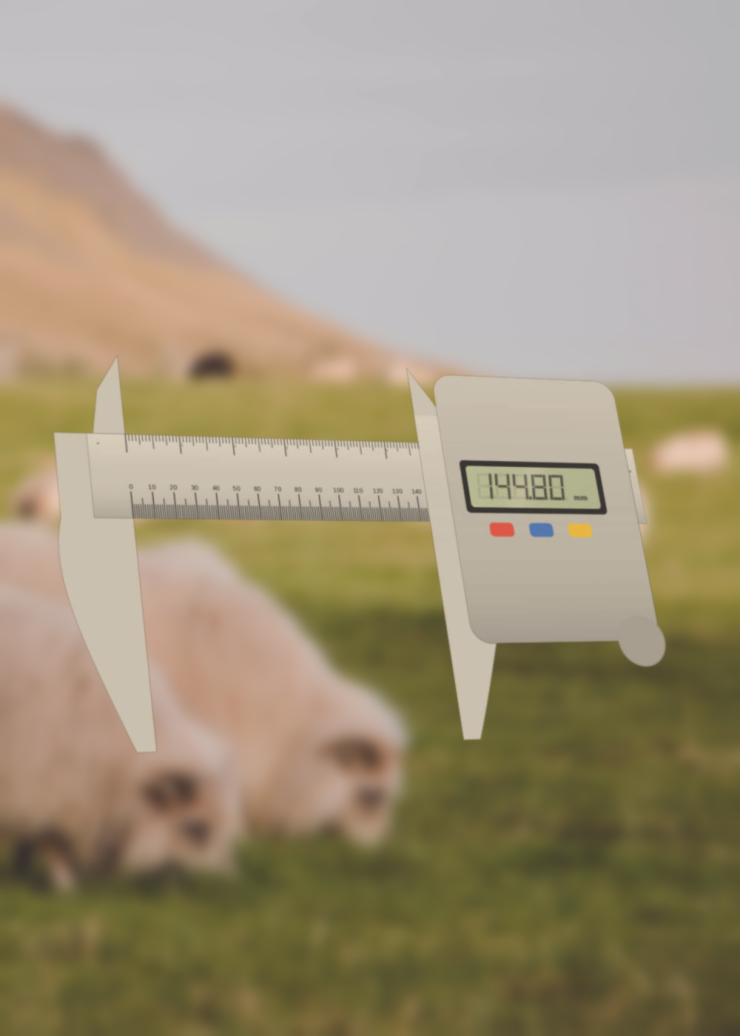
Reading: 144.80 mm
